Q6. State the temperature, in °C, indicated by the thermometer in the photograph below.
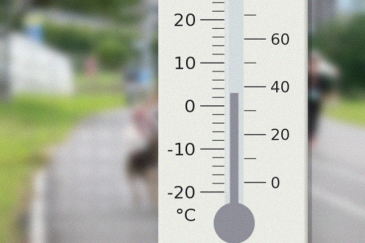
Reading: 3 °C
